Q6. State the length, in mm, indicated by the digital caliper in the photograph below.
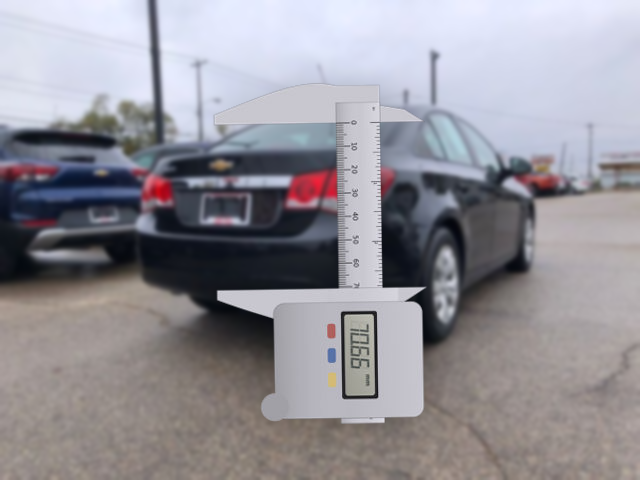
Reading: 70.66 mm
